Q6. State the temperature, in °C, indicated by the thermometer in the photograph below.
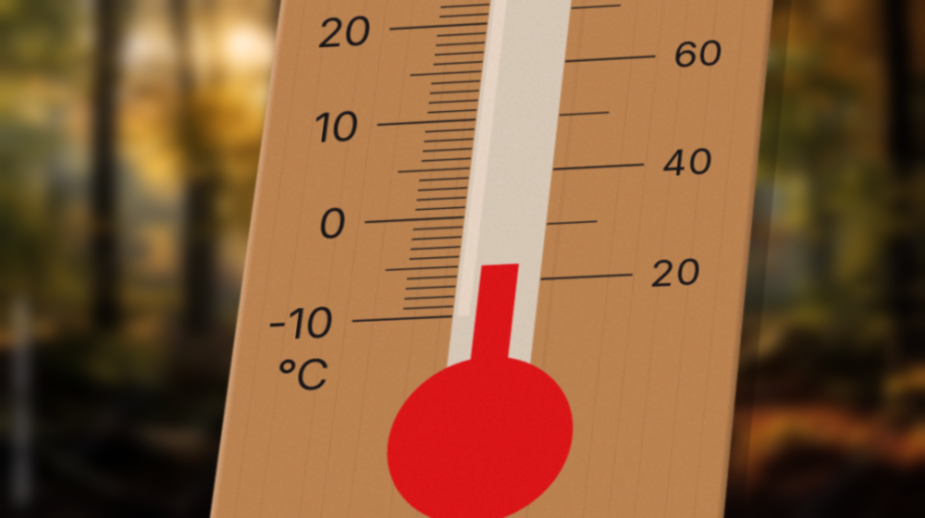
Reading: -5 °C
